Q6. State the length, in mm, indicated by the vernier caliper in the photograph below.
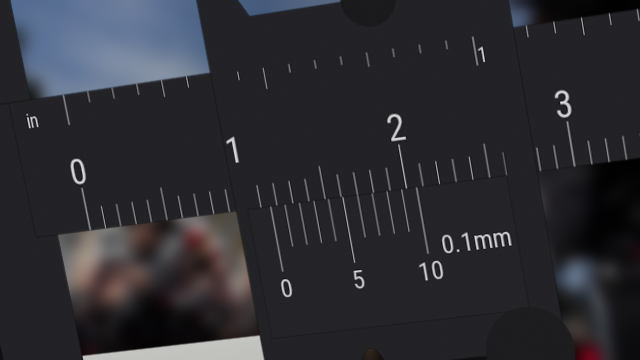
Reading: 11.6 mm
